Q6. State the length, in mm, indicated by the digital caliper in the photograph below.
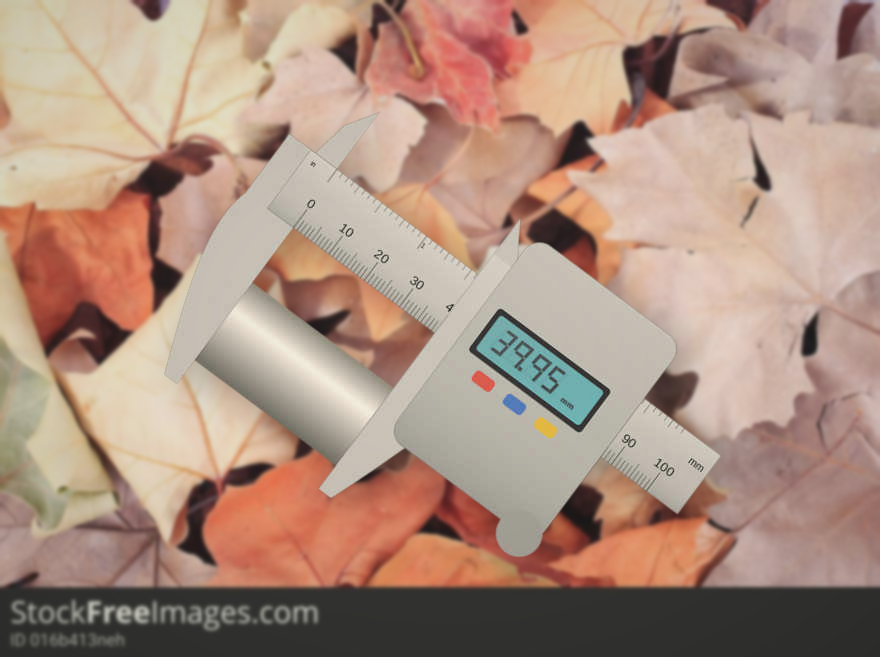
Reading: 39.95 mm
